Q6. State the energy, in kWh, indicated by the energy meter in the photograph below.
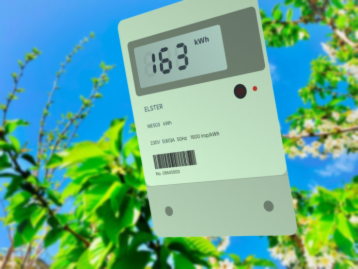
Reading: 163 kWh
